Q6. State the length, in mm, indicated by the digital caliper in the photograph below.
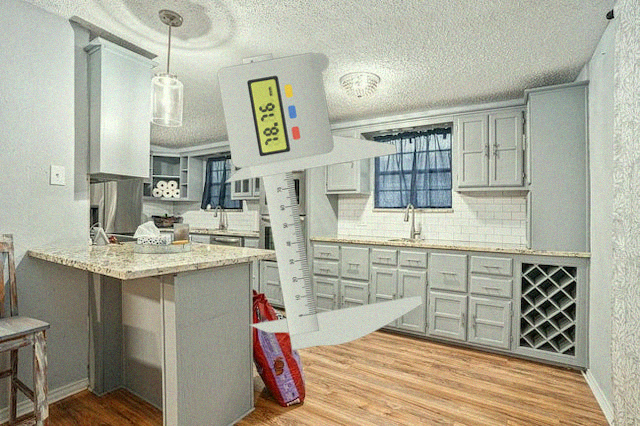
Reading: 78.76 mm
